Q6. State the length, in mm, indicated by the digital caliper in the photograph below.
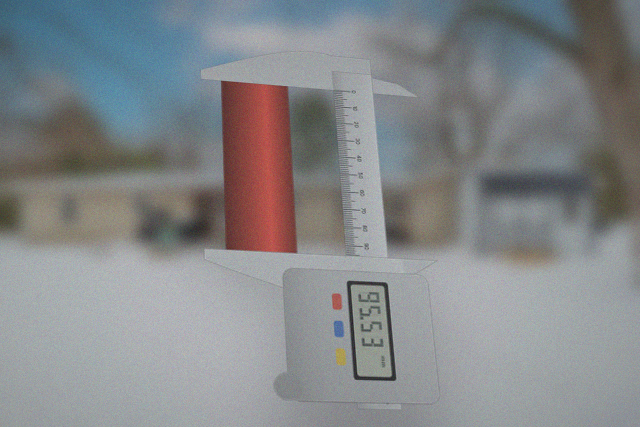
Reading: 95.53 mm
